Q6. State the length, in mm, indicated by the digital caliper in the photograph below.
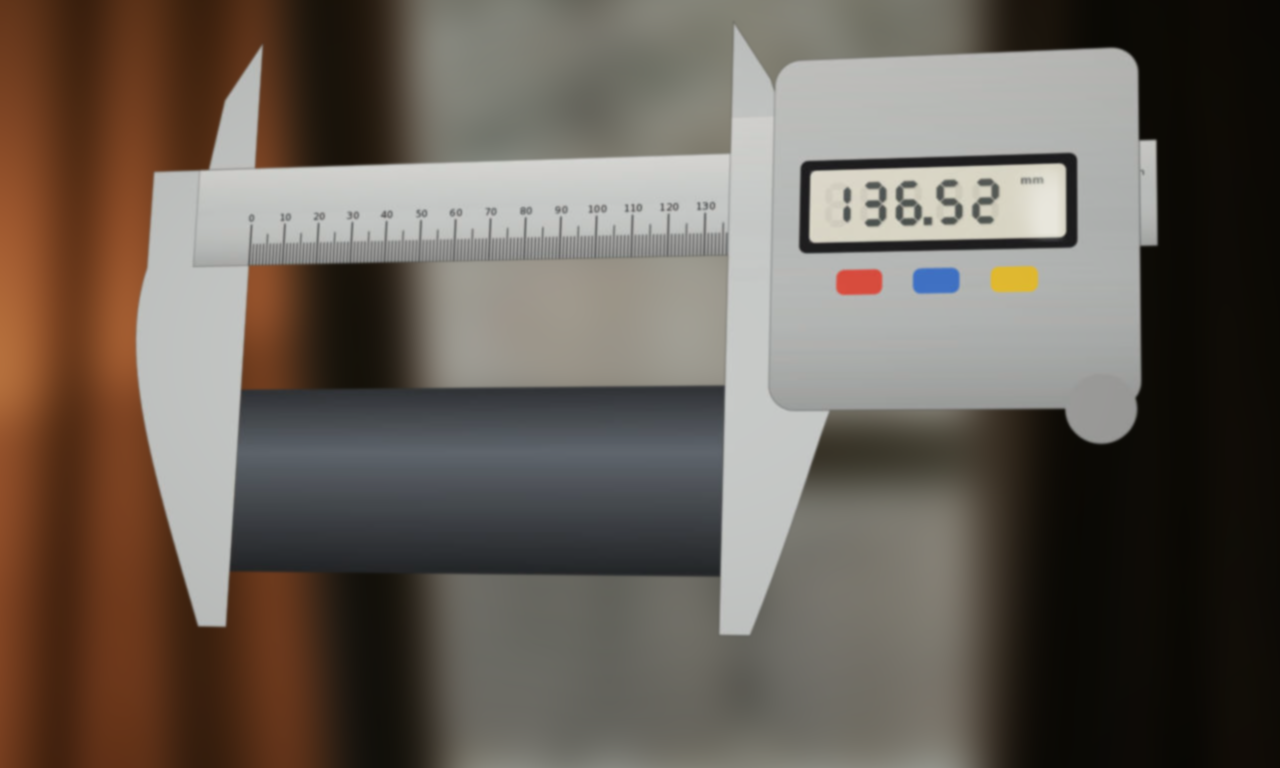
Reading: 136.52 mm
